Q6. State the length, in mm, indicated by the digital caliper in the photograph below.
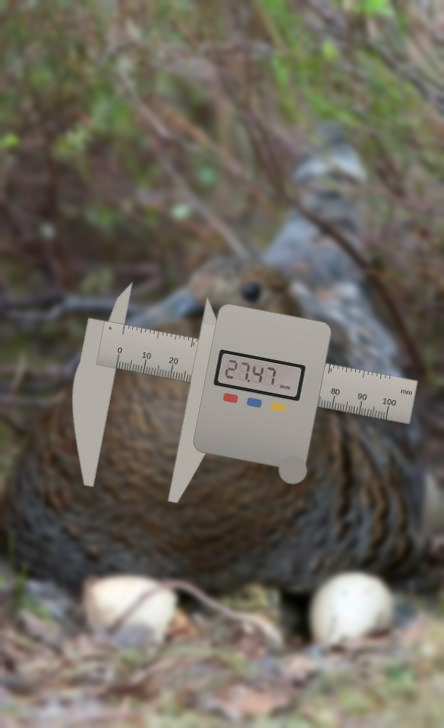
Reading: 27.47 mm
